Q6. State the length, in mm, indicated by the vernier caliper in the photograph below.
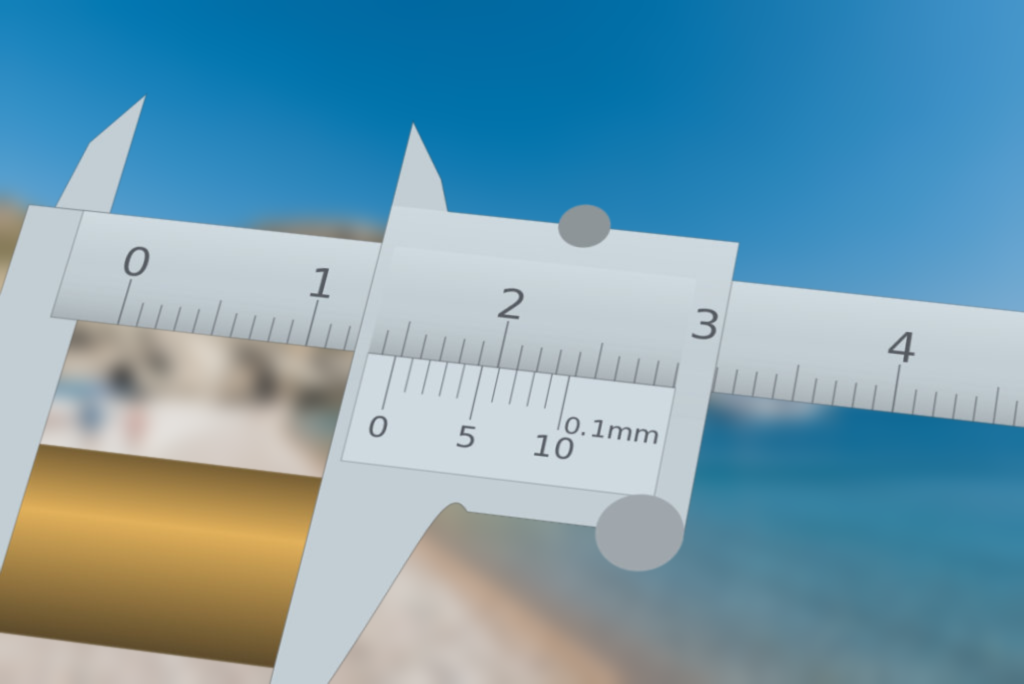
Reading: 14.7 mm
